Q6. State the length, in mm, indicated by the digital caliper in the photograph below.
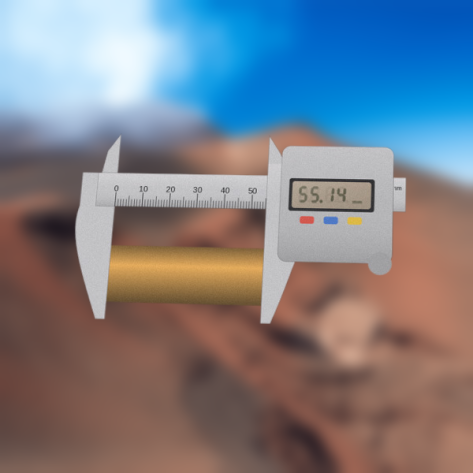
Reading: 55.14 mm
